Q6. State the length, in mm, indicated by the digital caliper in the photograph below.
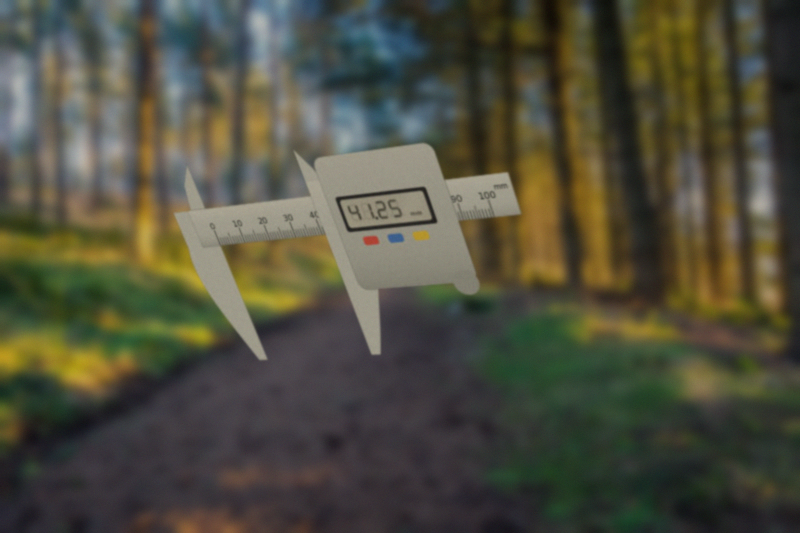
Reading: 41.25 mm
